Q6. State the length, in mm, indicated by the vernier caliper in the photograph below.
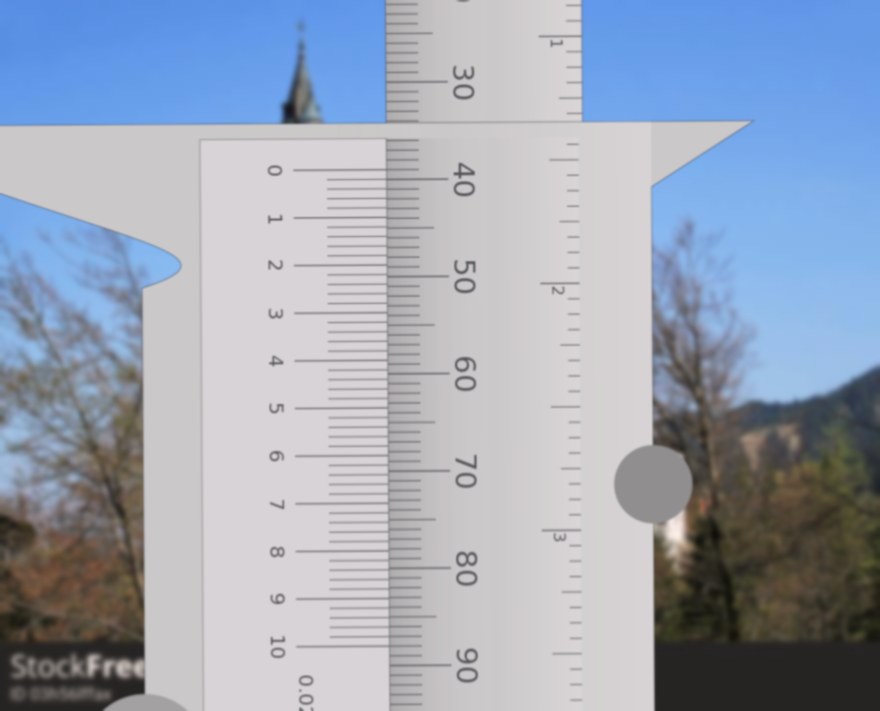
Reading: 39.0 mm
